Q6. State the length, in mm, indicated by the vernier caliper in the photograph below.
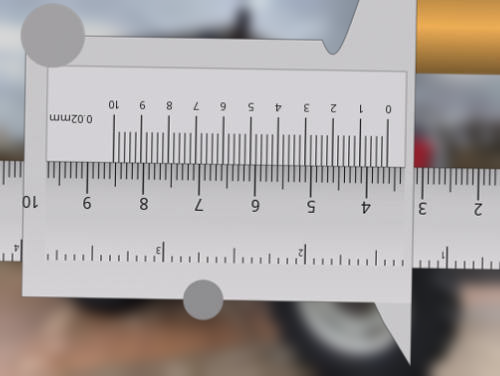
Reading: 36.4 mm
